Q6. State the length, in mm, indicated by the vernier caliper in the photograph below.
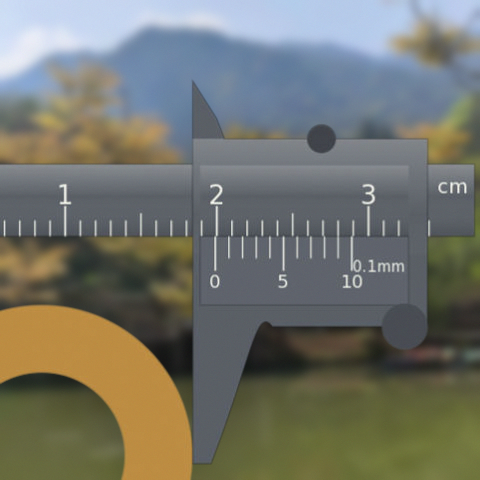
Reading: 19.9 mm
